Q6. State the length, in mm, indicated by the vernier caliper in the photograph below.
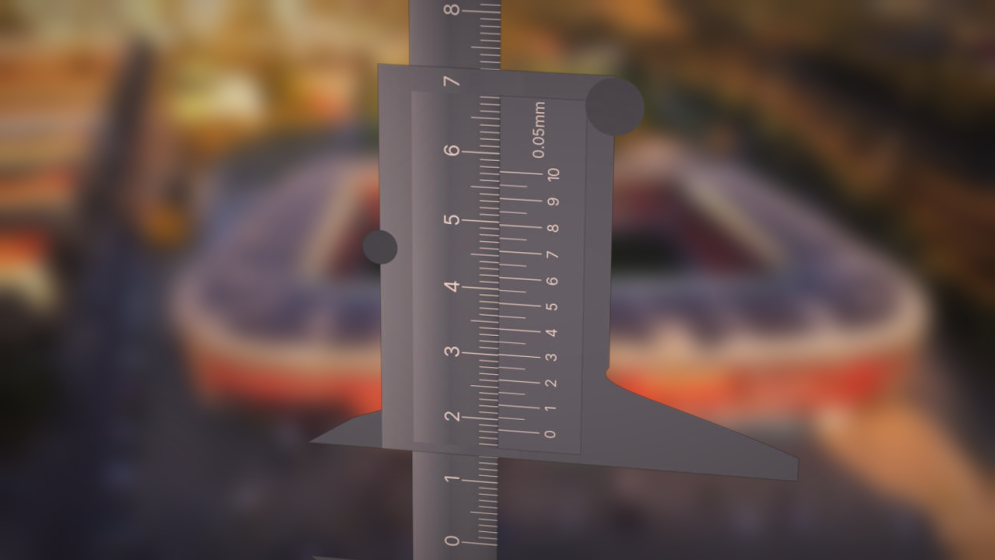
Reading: 18.4 mm
